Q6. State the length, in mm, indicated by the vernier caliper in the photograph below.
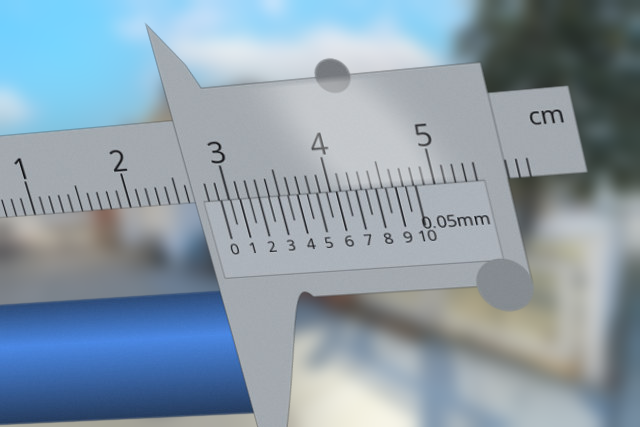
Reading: 29.2 mm
